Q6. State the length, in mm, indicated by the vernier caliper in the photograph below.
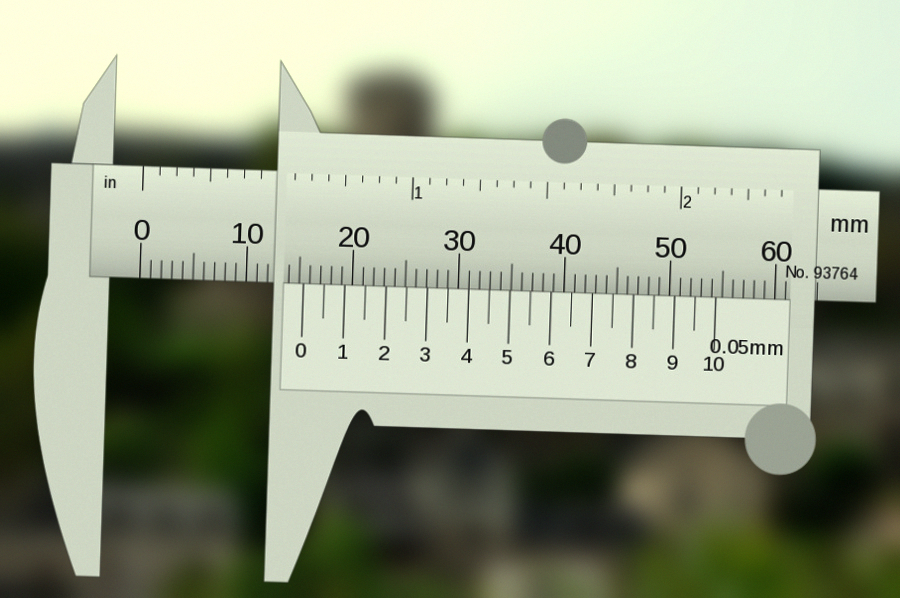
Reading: 15.4 mm
